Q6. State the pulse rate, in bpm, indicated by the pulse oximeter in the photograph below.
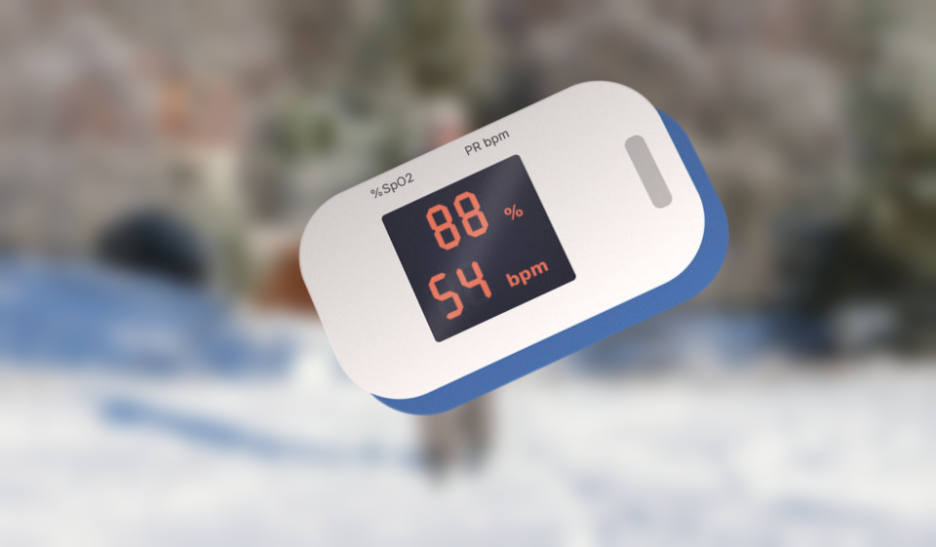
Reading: 54 bpm
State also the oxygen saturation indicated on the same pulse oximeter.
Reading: 88 %
